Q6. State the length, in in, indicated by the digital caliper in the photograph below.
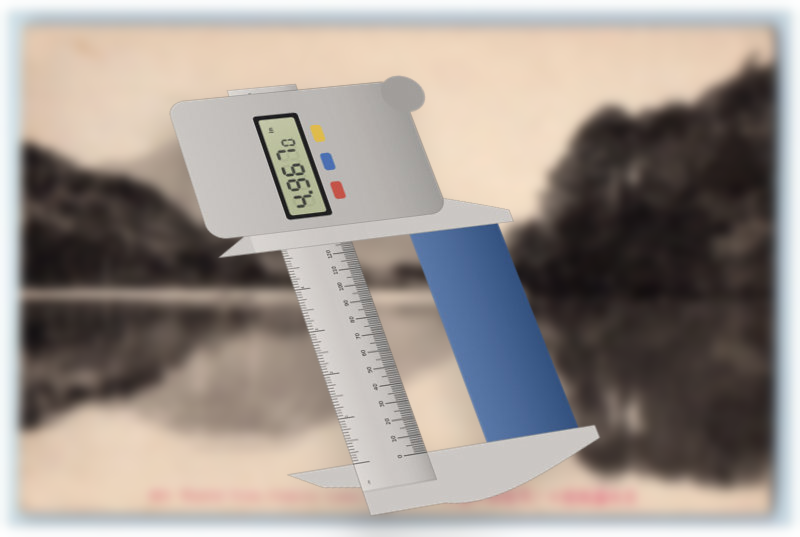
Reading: 4.9670 in
